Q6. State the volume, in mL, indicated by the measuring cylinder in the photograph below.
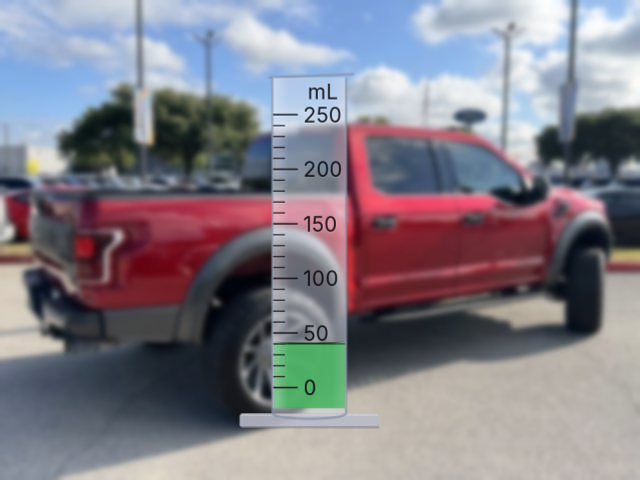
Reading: 40 mL
